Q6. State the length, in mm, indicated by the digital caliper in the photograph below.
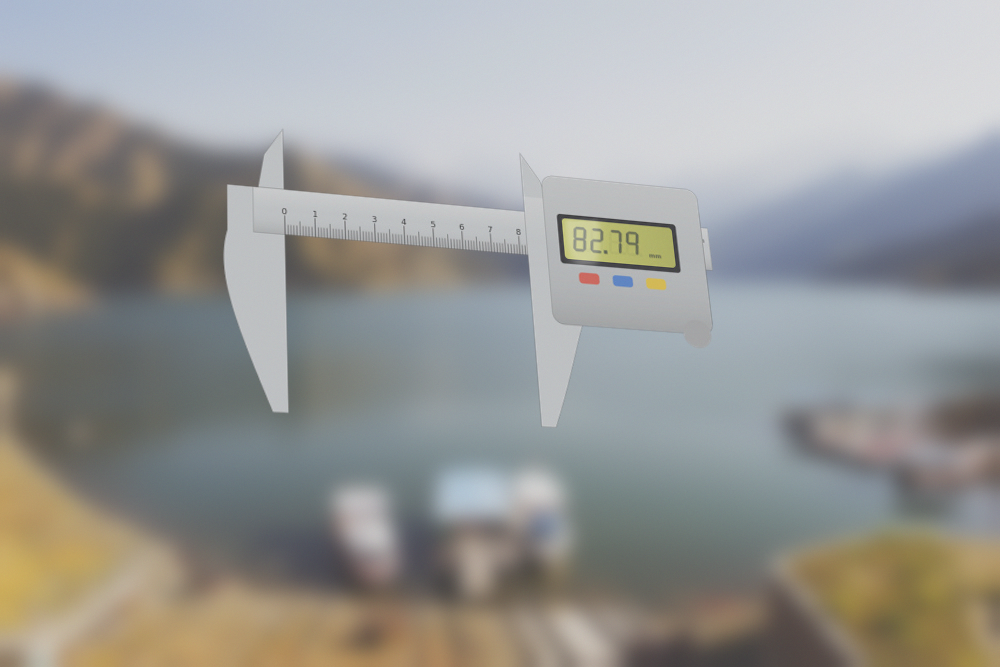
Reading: 82.79 mm
